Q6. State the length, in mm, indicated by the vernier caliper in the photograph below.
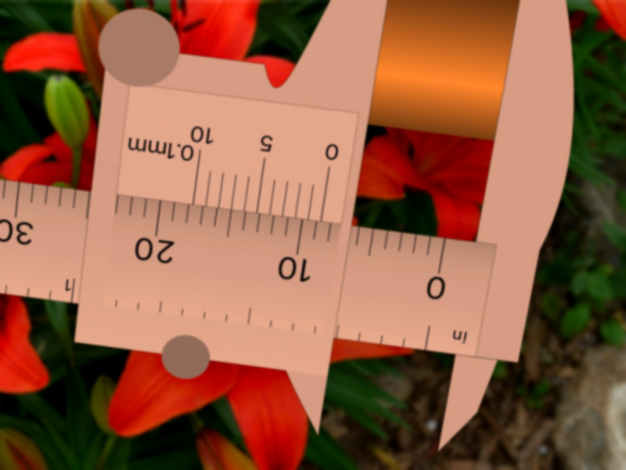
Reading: 8.7 mm
